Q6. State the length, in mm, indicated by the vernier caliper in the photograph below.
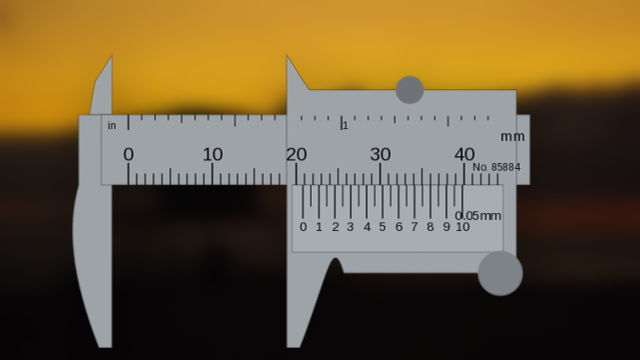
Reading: 20.8 mm
